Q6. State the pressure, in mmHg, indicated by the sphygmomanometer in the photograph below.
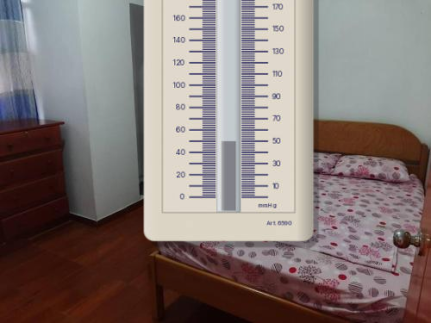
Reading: 50 mmHg
